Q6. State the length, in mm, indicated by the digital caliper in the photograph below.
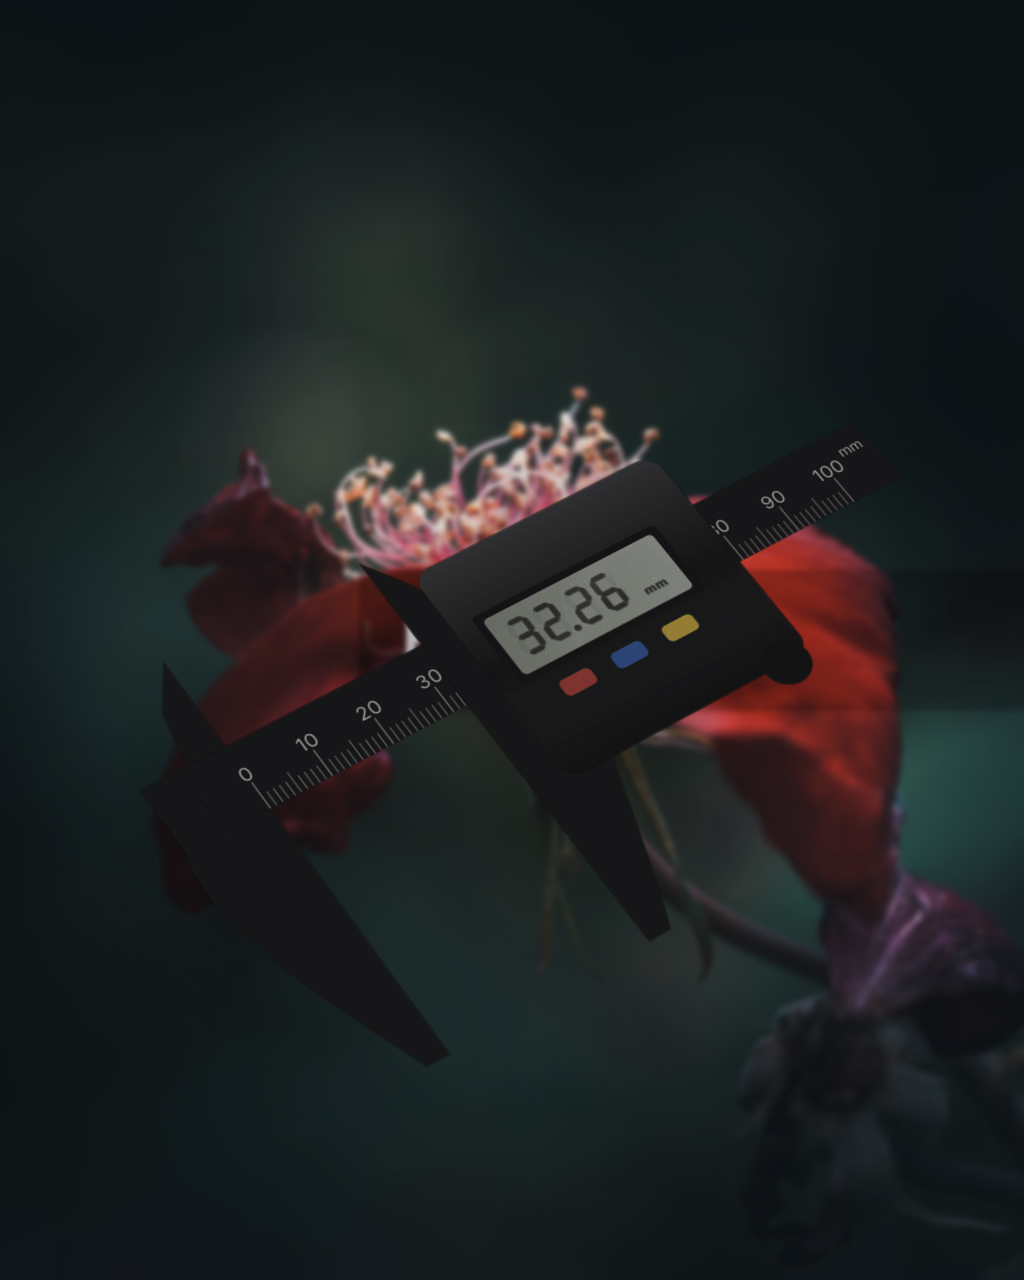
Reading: 32.26 mm
